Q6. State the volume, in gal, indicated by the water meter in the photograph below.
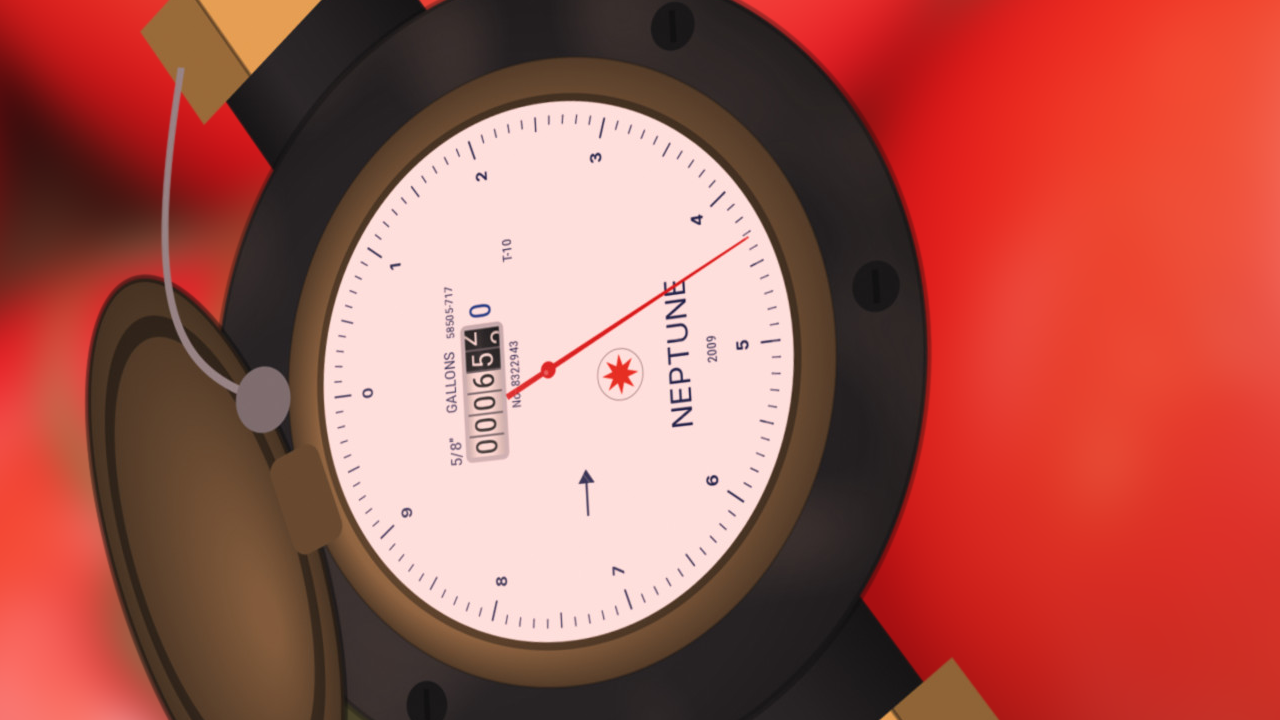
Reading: 6524.3 gal
